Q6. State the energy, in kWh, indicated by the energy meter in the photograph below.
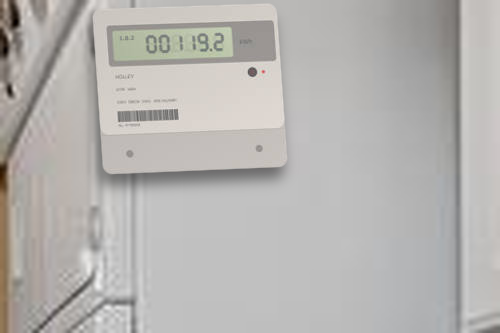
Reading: 119.2 kWh
